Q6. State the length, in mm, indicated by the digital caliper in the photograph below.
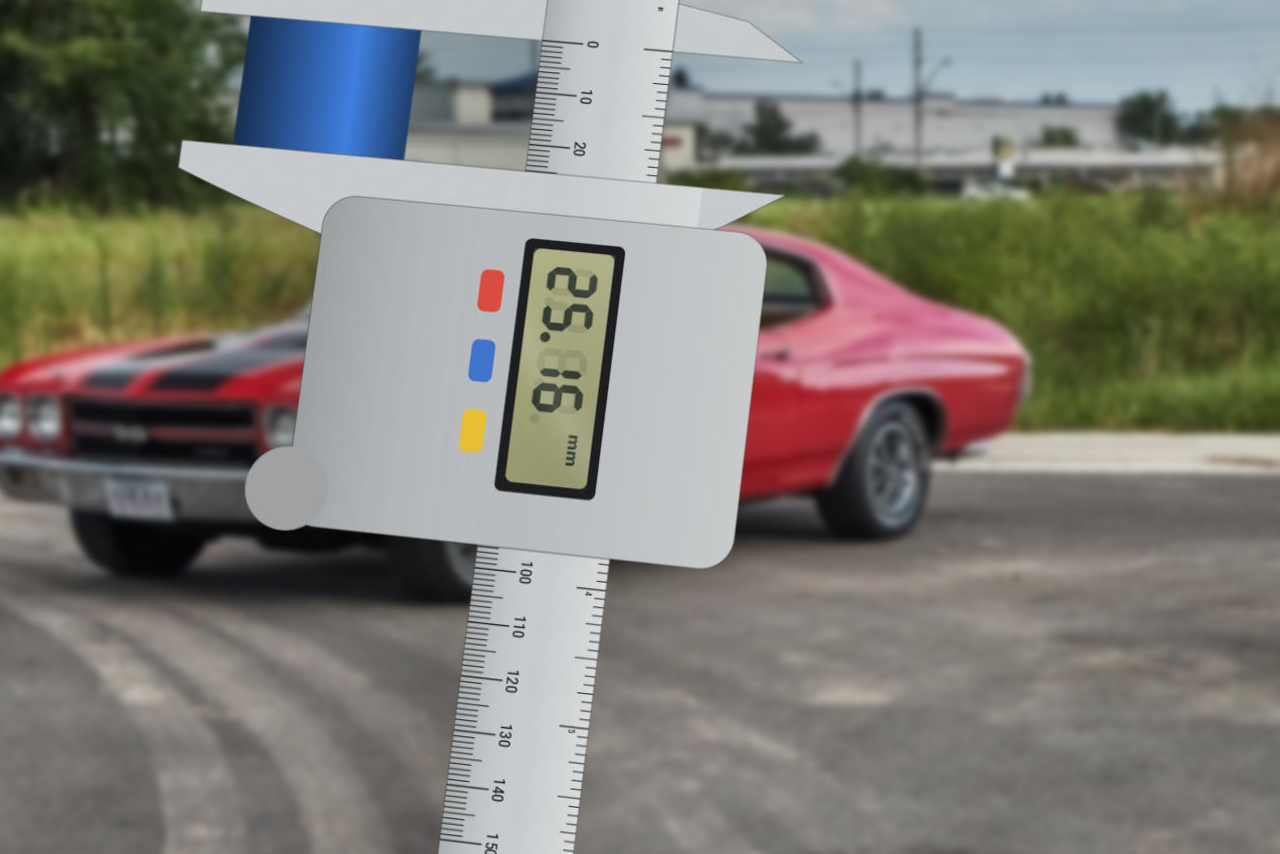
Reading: 25.16 mm
